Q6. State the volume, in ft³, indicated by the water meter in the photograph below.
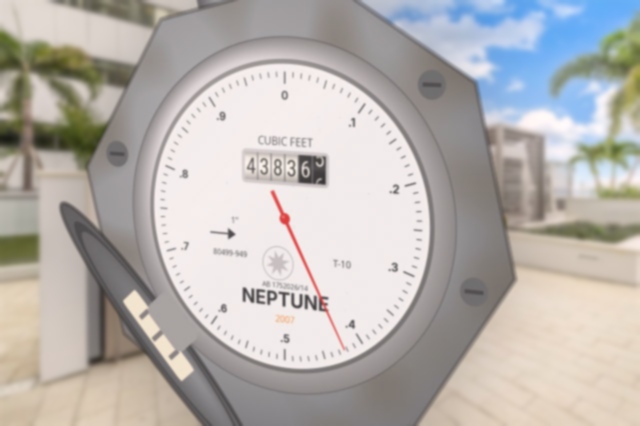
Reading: 438365.42 ft³
